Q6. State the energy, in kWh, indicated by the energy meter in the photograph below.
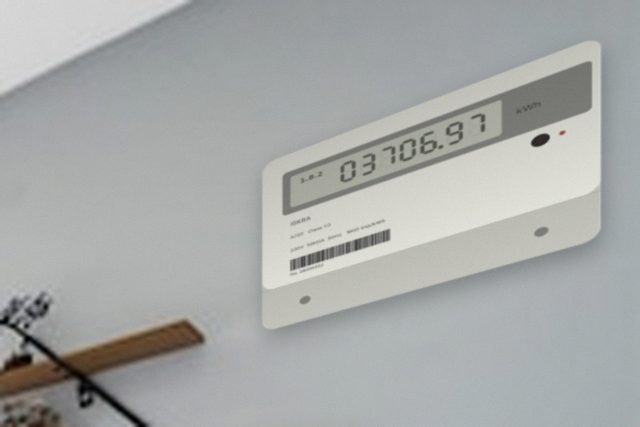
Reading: 3706.97 kWh
